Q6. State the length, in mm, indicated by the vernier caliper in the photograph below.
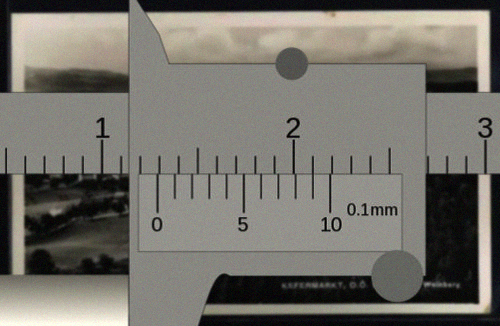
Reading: 12.9 mm
